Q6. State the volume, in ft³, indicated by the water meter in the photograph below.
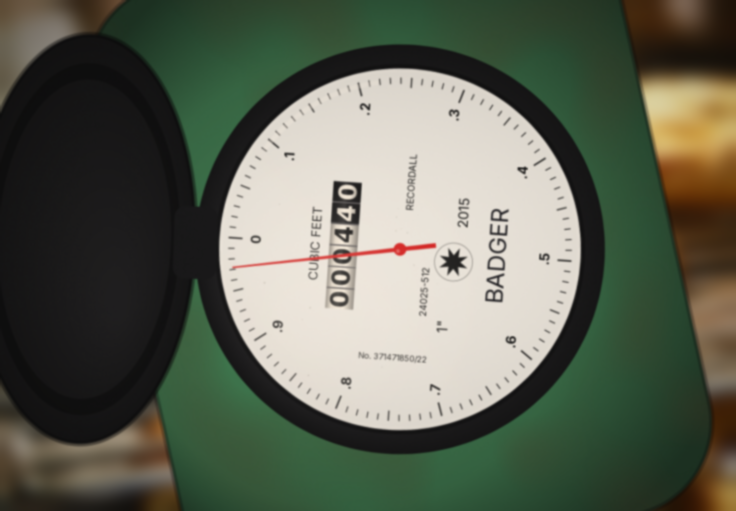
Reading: 439.97 ft³
